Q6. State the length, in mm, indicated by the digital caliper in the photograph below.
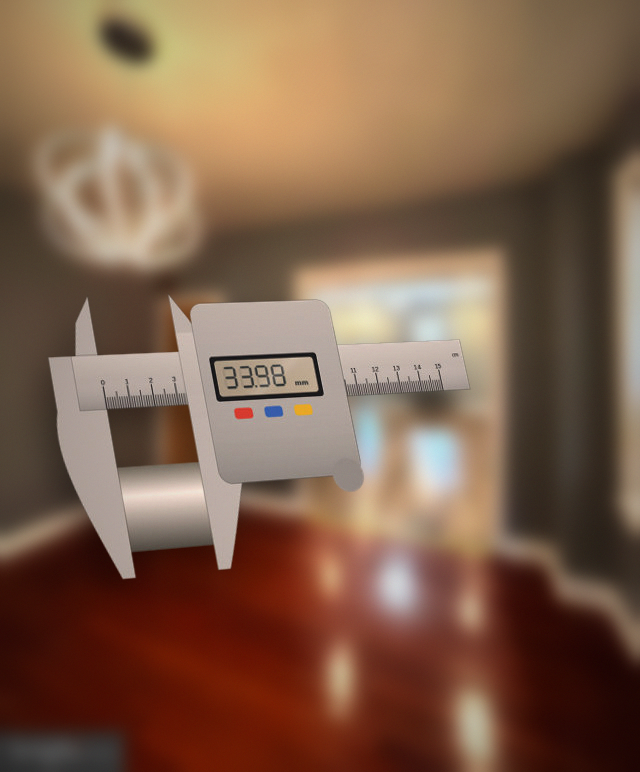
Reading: 33.98 mm
